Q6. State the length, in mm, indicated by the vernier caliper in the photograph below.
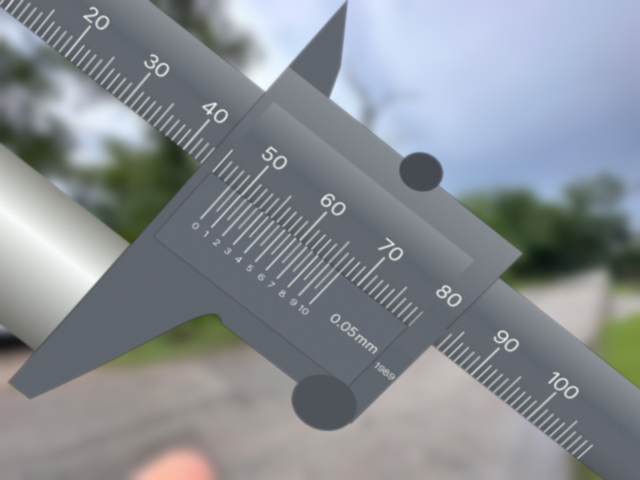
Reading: 48.0 mm
